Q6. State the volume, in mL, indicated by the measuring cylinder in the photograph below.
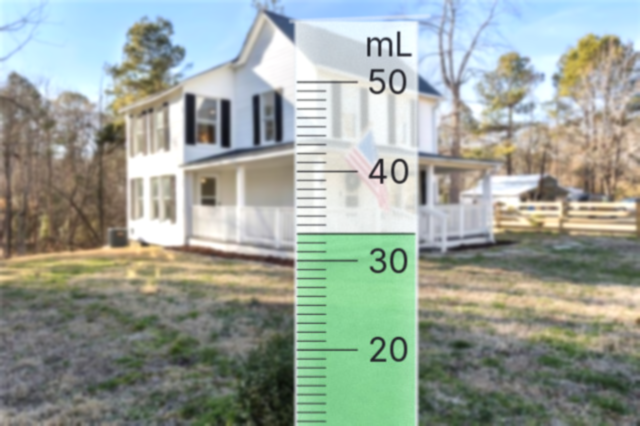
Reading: 33 mL
